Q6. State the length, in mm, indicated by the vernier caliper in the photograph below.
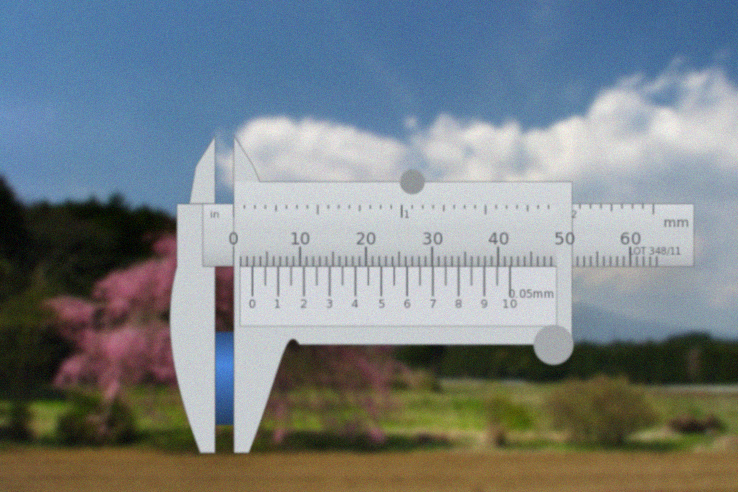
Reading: 2.8 mm
